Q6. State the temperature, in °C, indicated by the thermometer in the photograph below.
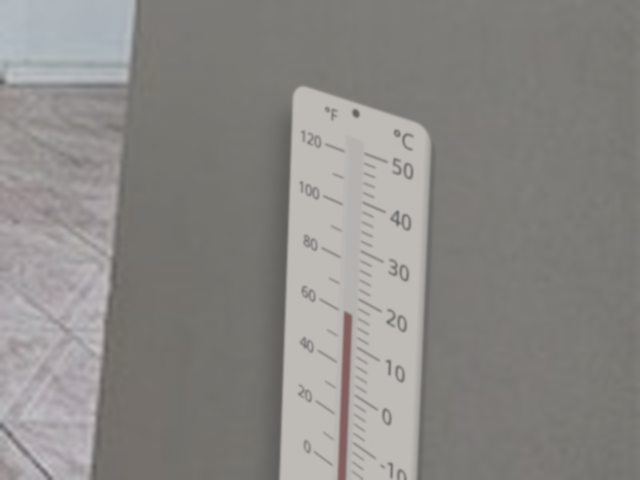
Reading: 16 °C
